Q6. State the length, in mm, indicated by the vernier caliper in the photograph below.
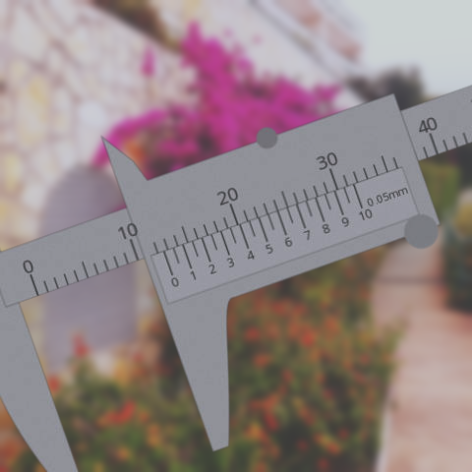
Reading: 12.6 mm
